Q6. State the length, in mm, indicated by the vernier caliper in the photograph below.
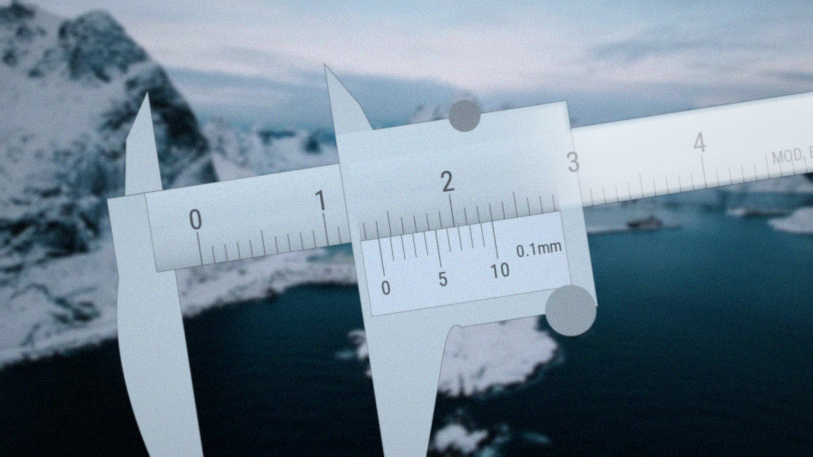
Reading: 14.0 mm
